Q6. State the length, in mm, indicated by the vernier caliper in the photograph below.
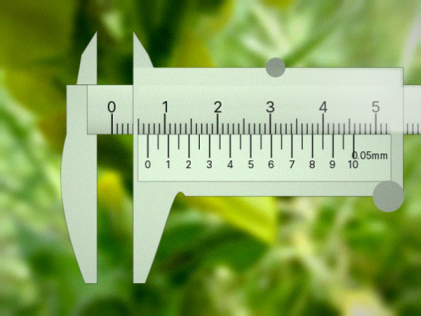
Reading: 6.8 mm
